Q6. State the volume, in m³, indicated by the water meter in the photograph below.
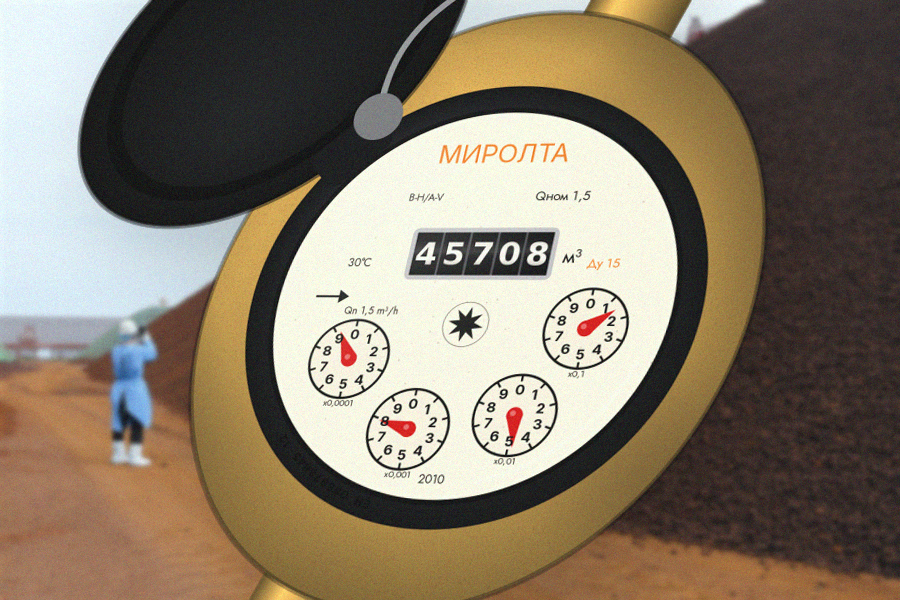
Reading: 45708.1479 m³
